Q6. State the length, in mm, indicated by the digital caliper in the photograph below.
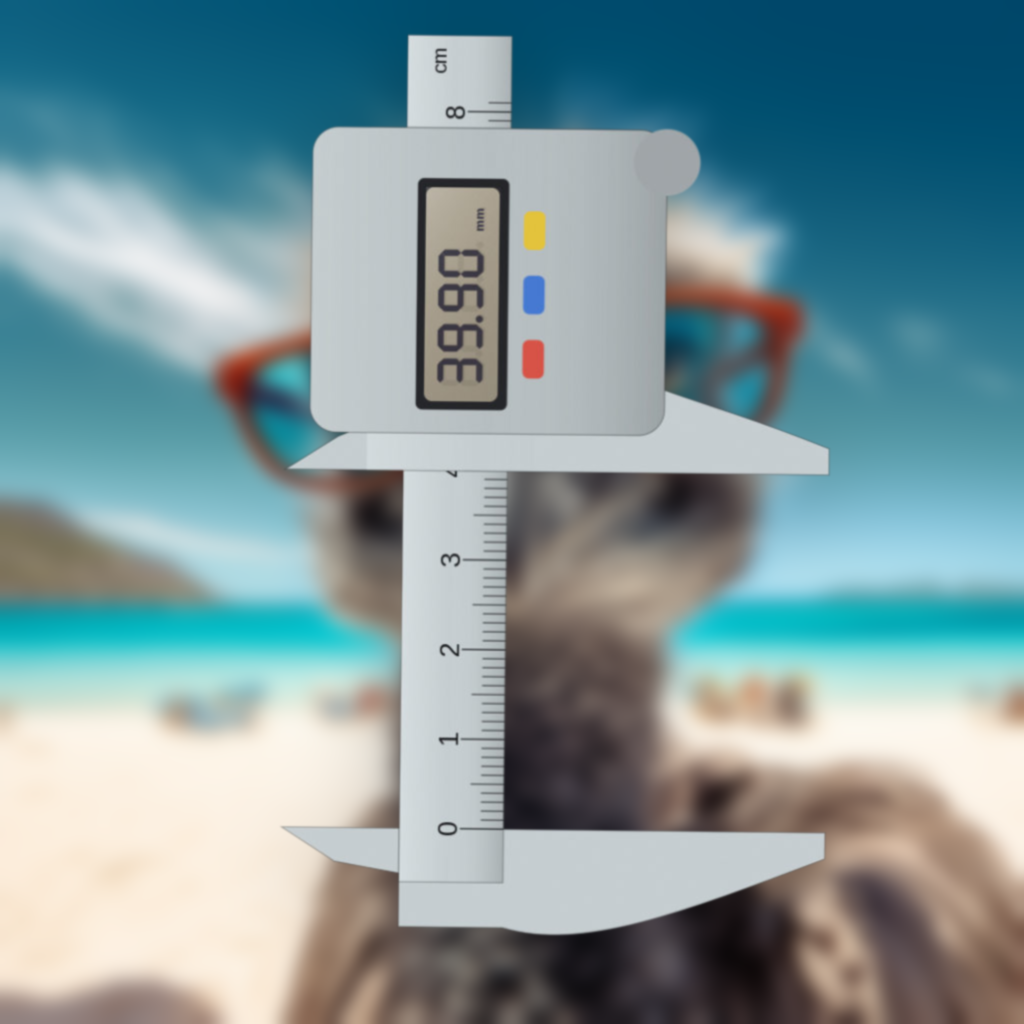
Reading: 39.90 mm
